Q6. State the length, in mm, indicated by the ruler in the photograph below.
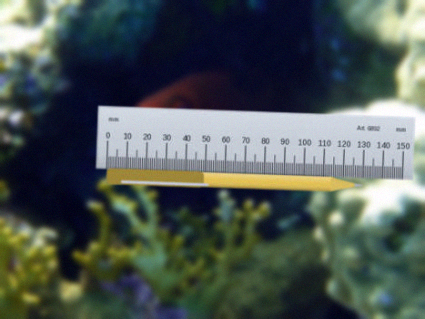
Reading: 130 mm
